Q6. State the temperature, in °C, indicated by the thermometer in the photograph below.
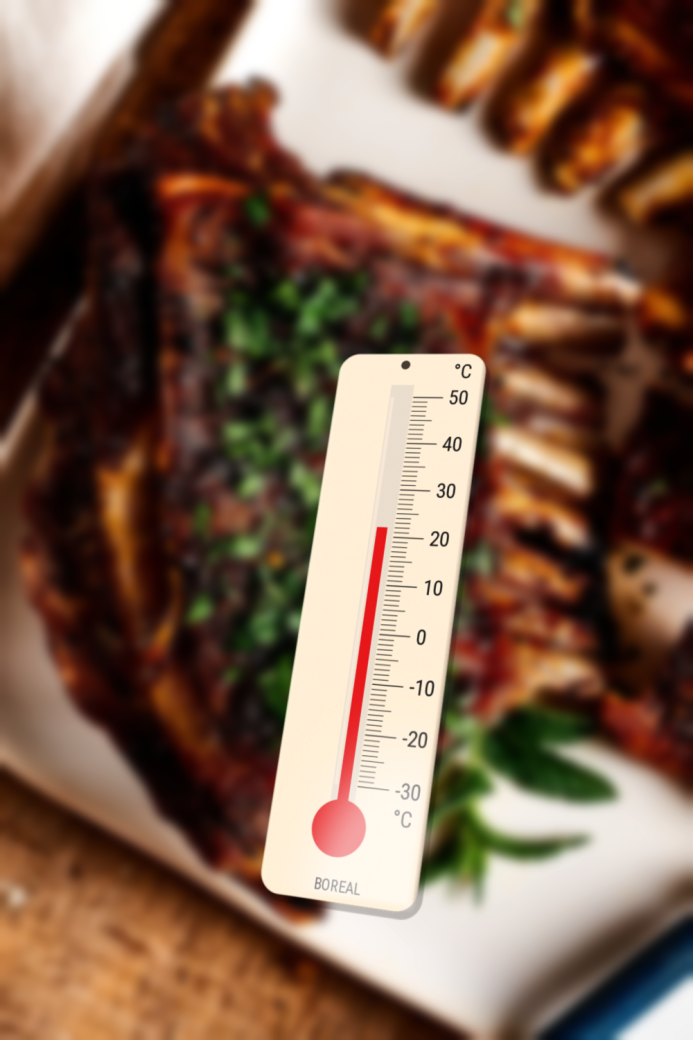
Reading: 22 °C
